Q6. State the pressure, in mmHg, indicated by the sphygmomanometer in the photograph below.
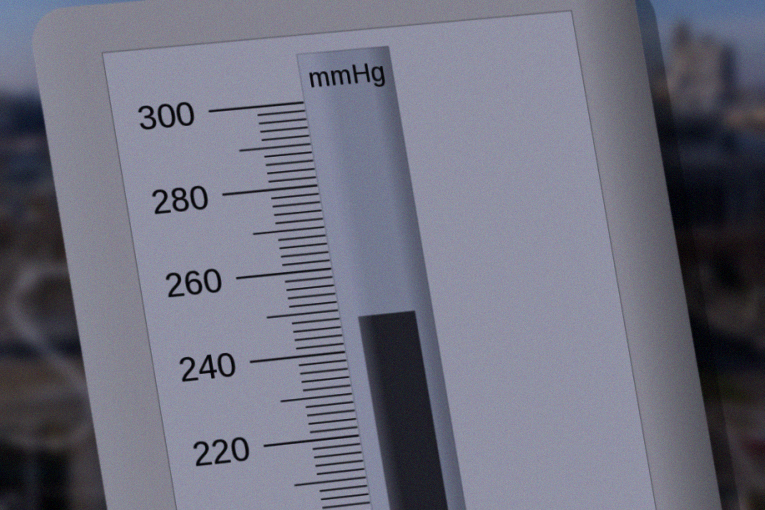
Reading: 248 mmHg
